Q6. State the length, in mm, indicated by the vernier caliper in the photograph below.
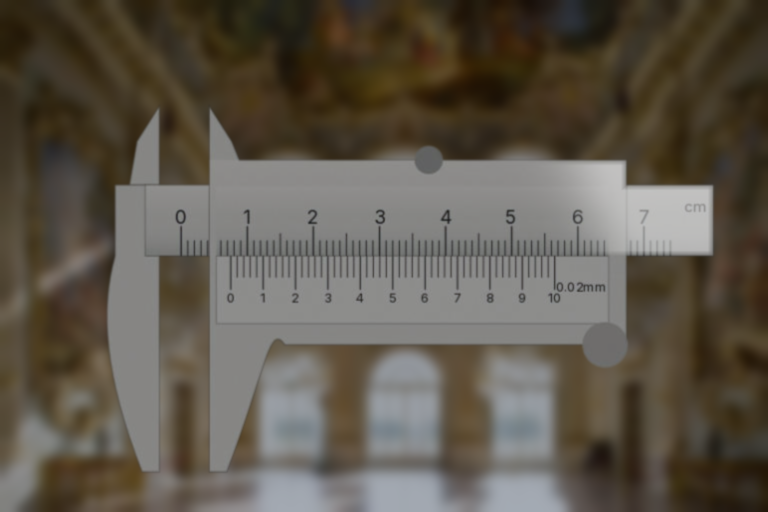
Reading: 7.5 mm
